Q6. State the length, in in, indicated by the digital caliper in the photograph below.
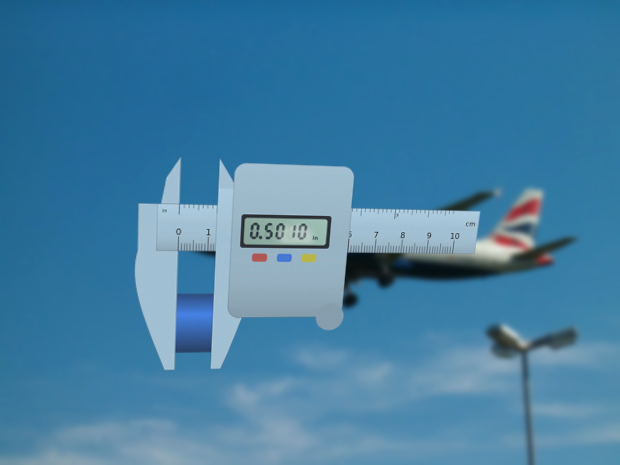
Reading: 0.5010 in
